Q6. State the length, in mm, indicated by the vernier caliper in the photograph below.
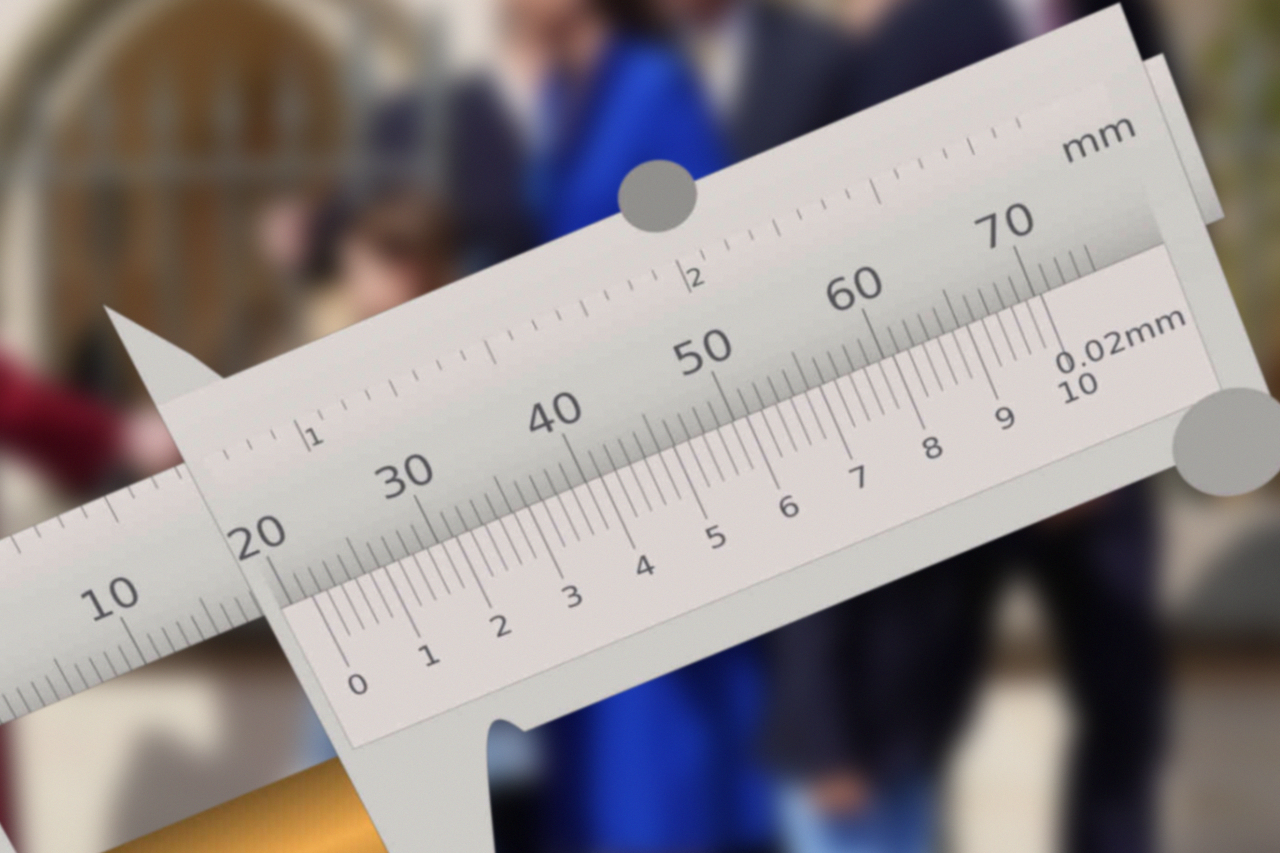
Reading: 21.4 mm
